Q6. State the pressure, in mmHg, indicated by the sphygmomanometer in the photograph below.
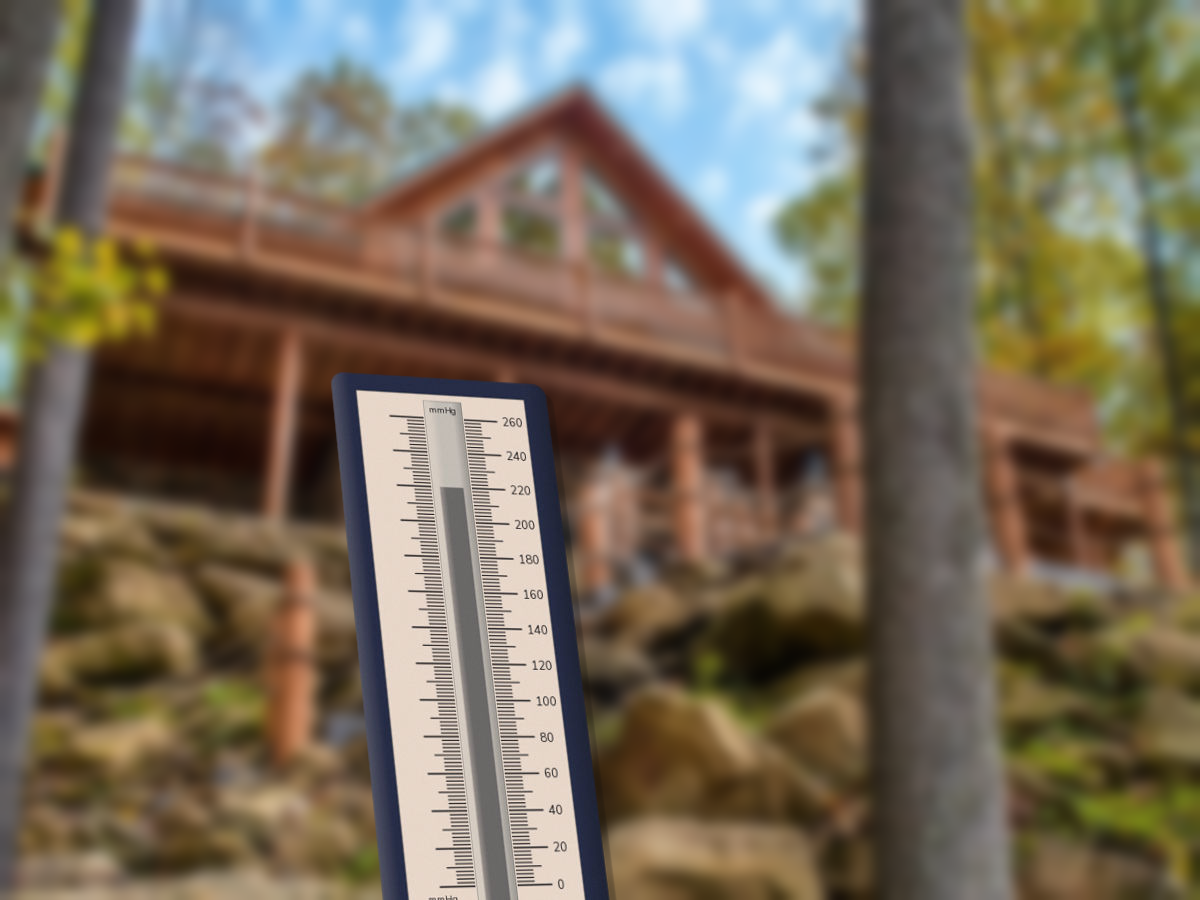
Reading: 220 mmHg
